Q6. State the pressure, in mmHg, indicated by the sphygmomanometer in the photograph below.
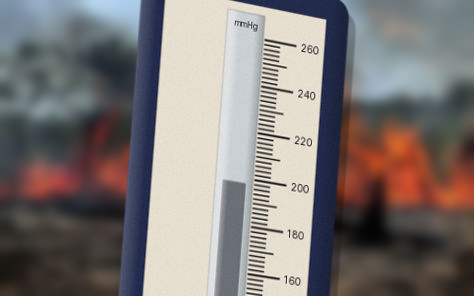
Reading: 198 mmHg
